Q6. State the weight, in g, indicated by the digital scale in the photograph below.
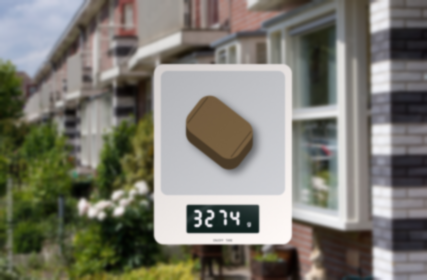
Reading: 3274 g
